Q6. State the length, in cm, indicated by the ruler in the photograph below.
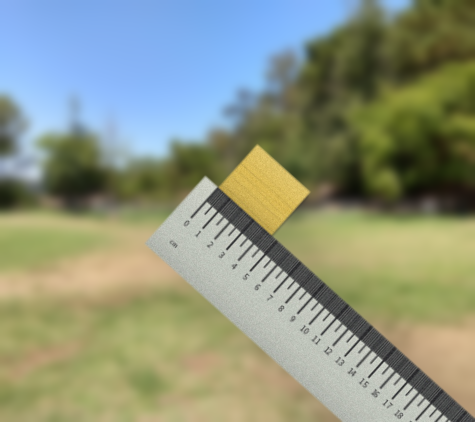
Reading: 4.5 cm
